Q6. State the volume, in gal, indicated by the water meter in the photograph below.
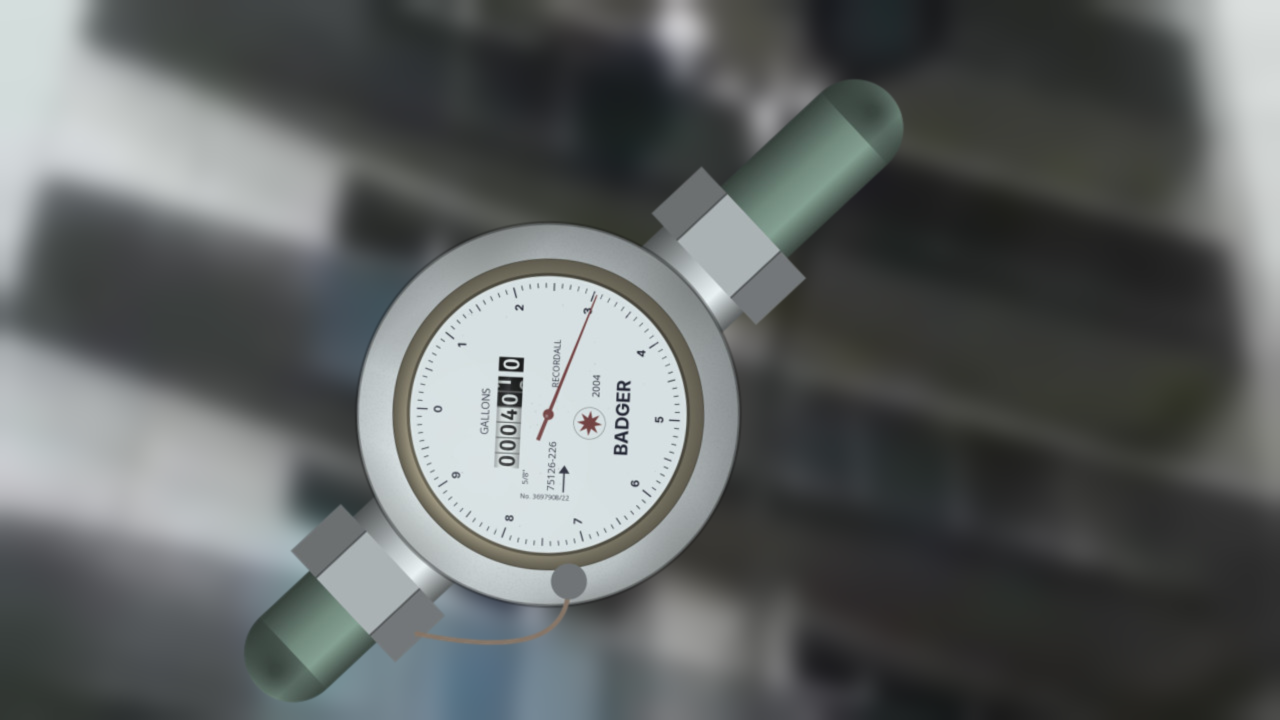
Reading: 4013.0 gal
